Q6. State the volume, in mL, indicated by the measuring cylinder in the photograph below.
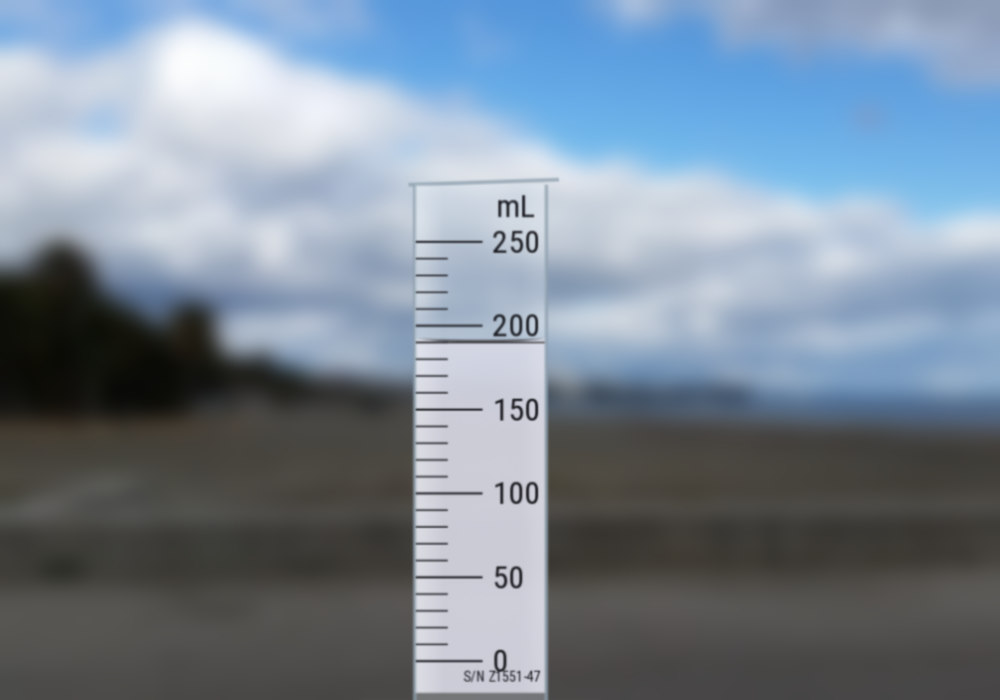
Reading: 190 mL
